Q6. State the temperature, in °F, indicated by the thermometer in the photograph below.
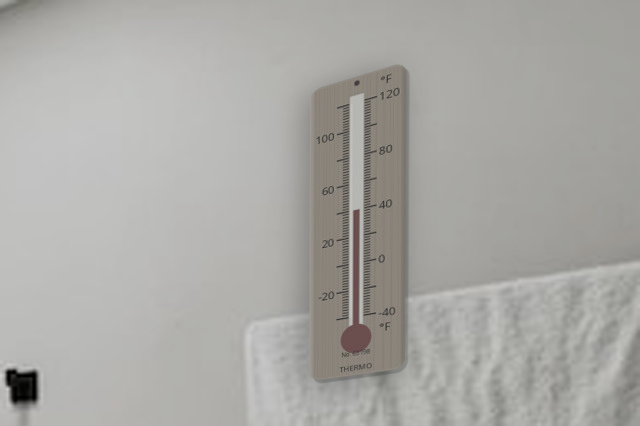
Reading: 40 °F
